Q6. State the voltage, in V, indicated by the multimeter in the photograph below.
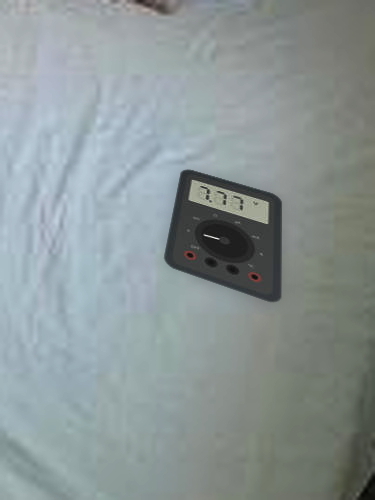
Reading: 7.77 V
